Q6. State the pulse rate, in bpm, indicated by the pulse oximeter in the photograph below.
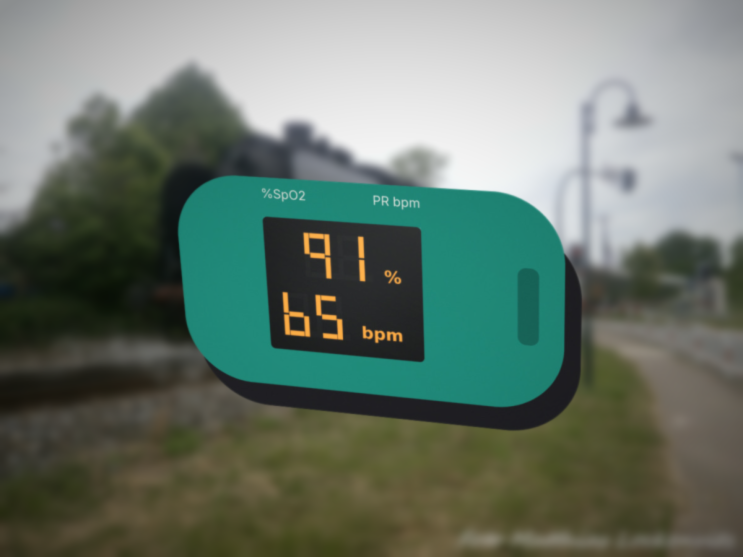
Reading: 65 bpm
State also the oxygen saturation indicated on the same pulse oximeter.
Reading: 91 %
